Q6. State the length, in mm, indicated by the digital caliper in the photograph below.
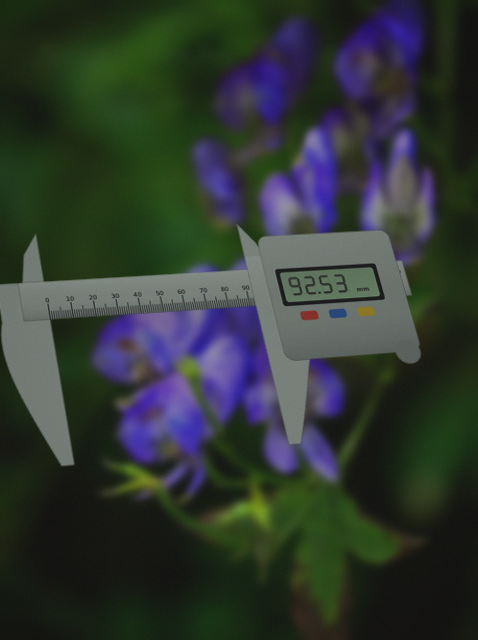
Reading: 92.53 mm
